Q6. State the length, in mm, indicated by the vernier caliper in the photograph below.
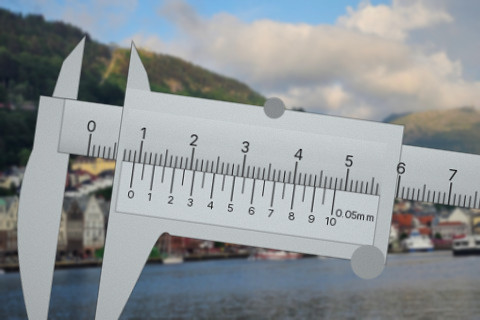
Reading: 9.0 mm
